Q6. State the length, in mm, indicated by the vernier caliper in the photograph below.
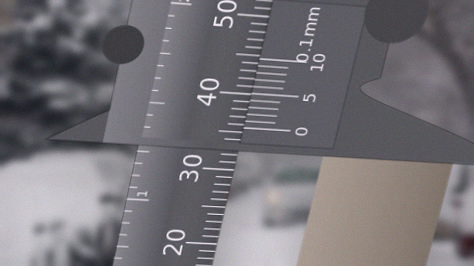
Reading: 35.6 mm
